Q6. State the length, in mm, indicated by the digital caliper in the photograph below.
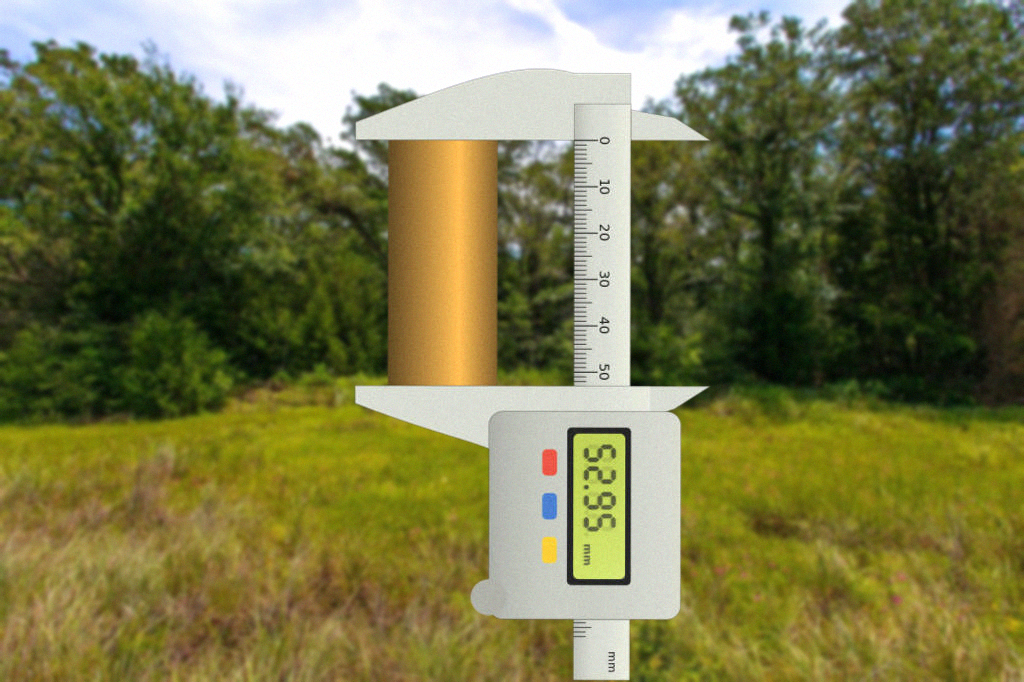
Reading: 52.95 mm
